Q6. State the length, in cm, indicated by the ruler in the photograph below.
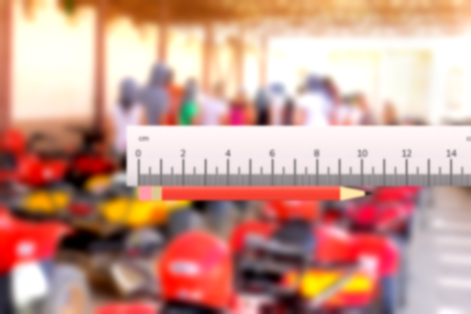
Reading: 10.5 cm
